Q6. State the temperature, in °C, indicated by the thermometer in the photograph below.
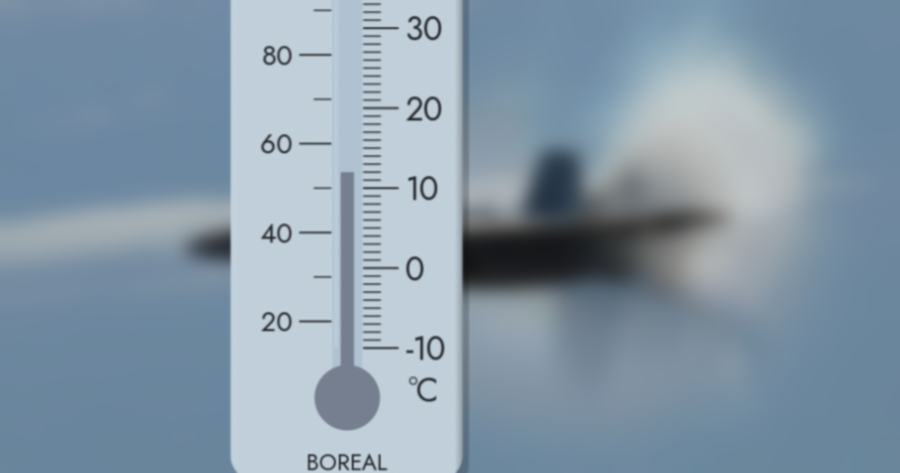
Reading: 12 °C
